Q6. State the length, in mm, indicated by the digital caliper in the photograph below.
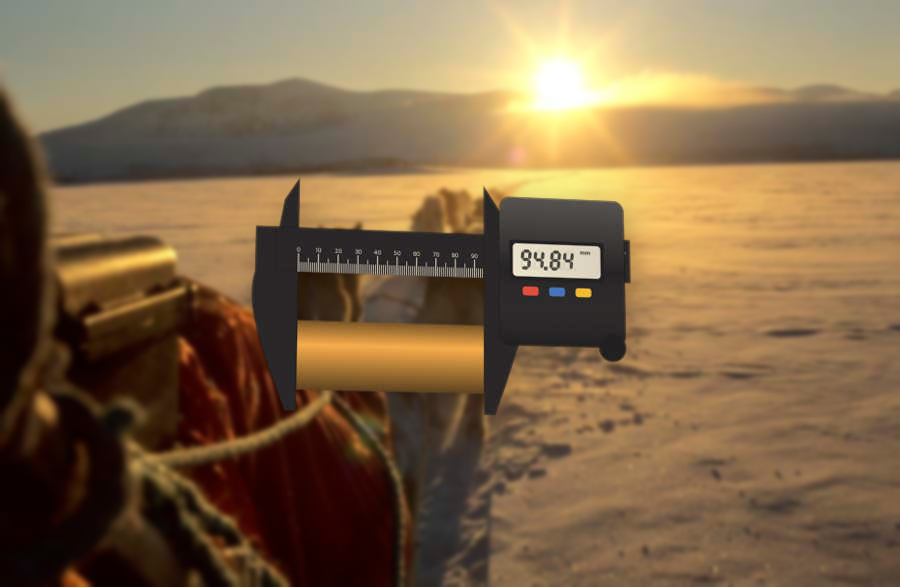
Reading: 94.84 mm
